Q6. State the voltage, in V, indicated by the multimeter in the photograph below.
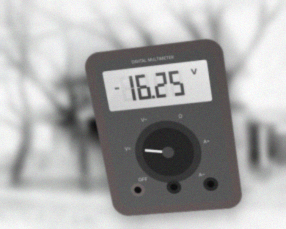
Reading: -16.25 V
